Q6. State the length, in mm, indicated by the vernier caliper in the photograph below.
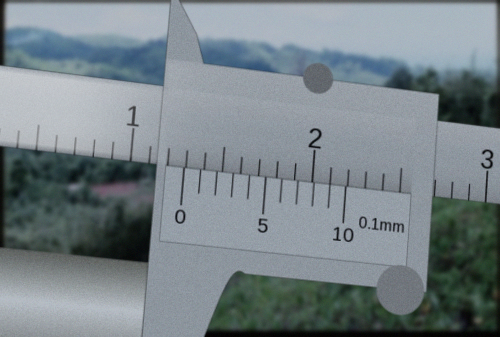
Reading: 12.9 mm
